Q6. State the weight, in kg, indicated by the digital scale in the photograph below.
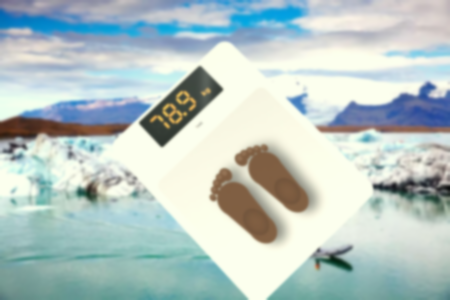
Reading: 78.9 kg
